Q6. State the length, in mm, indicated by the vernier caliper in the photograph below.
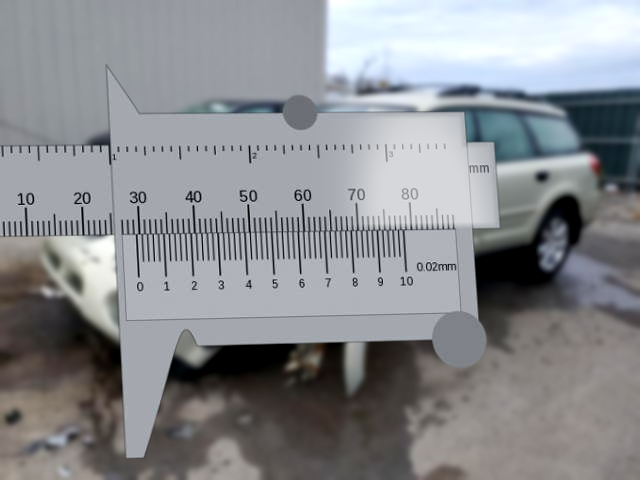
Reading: 29.5 mm
